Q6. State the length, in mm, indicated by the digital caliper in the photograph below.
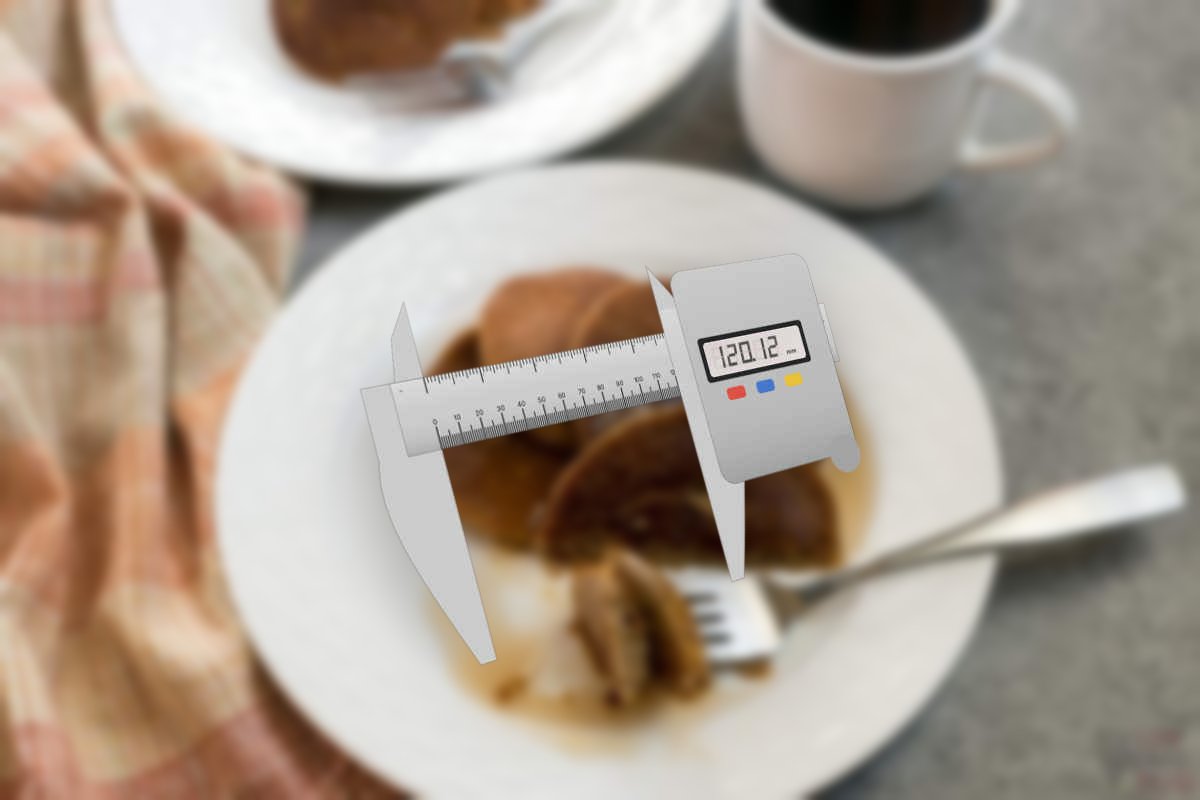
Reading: 120.12 mm
